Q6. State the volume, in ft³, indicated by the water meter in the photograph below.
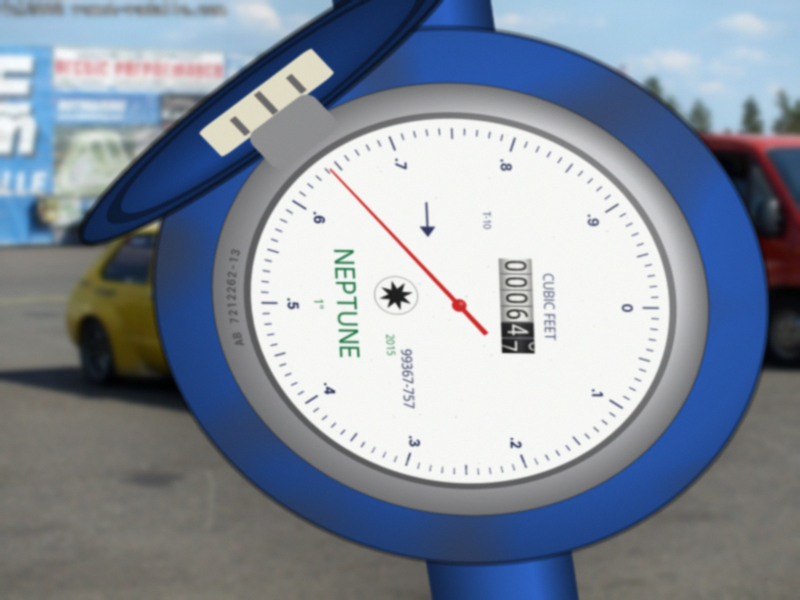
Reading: 646.64 ft³
